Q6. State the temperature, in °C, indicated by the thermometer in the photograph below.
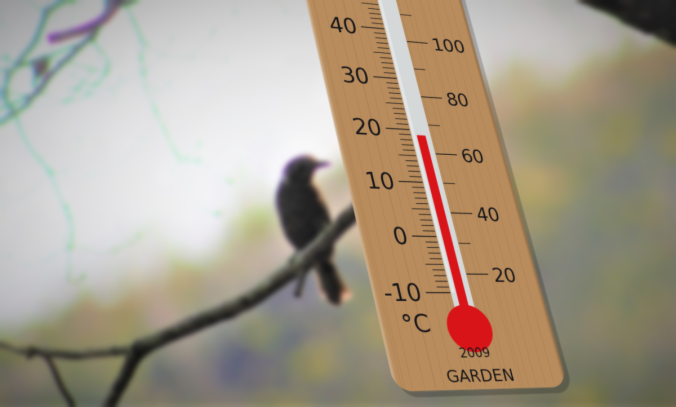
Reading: 19 °C
